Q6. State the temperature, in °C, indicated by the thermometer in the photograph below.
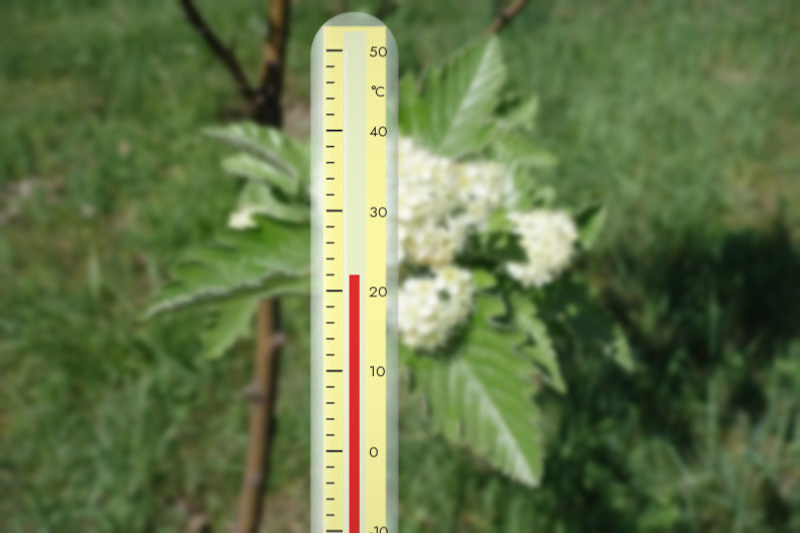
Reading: 22 °C
